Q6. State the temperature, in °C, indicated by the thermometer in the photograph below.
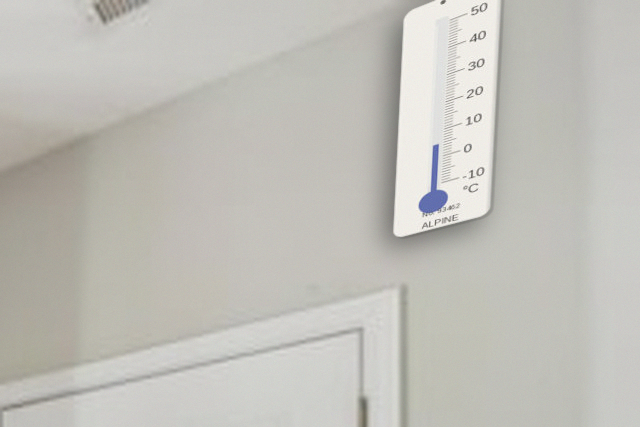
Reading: 5 °C
